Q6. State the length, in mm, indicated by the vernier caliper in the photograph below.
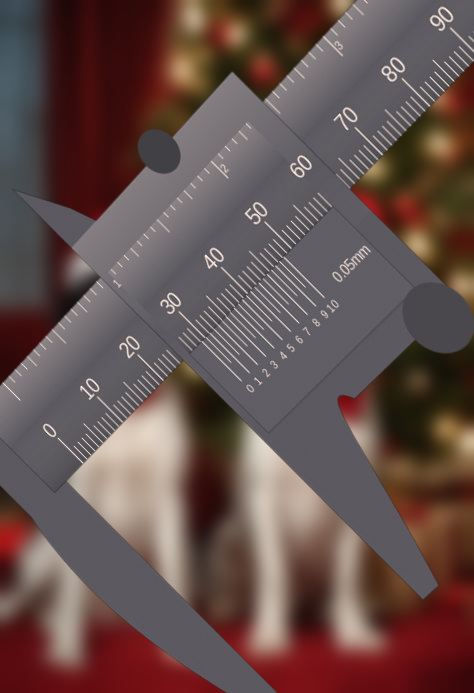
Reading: 29.2 mm
